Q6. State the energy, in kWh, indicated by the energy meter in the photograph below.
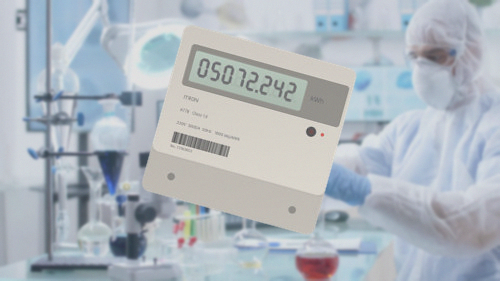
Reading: 5072.242 kWh
